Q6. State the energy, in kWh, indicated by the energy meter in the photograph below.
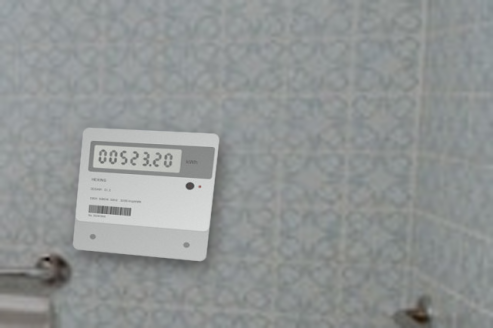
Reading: 523.20 kWh
